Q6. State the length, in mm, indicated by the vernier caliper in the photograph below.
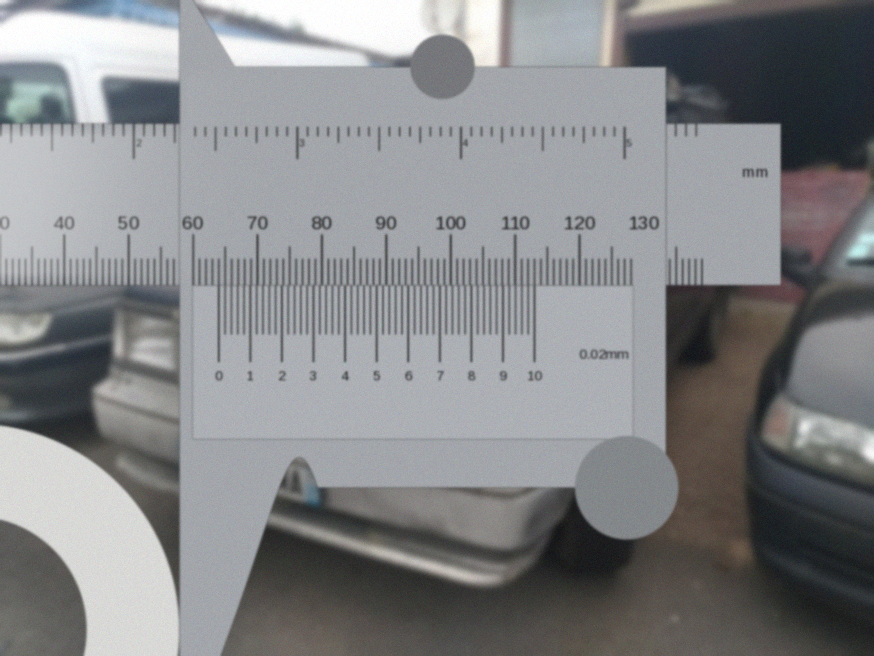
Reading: 64.0 mm
